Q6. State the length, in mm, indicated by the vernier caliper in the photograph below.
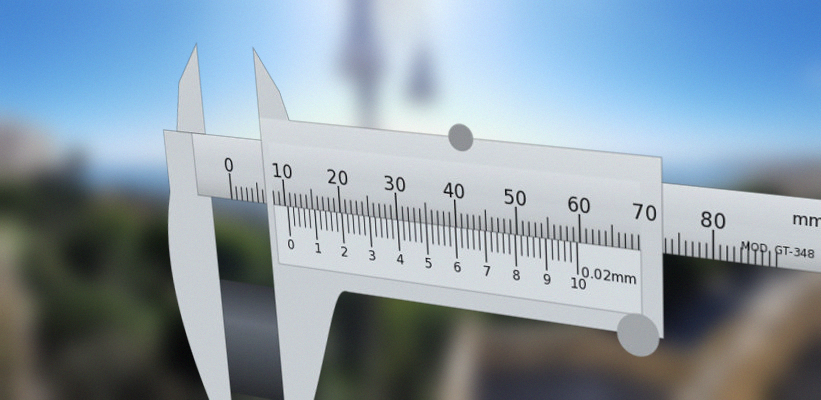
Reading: 10.5 mm
